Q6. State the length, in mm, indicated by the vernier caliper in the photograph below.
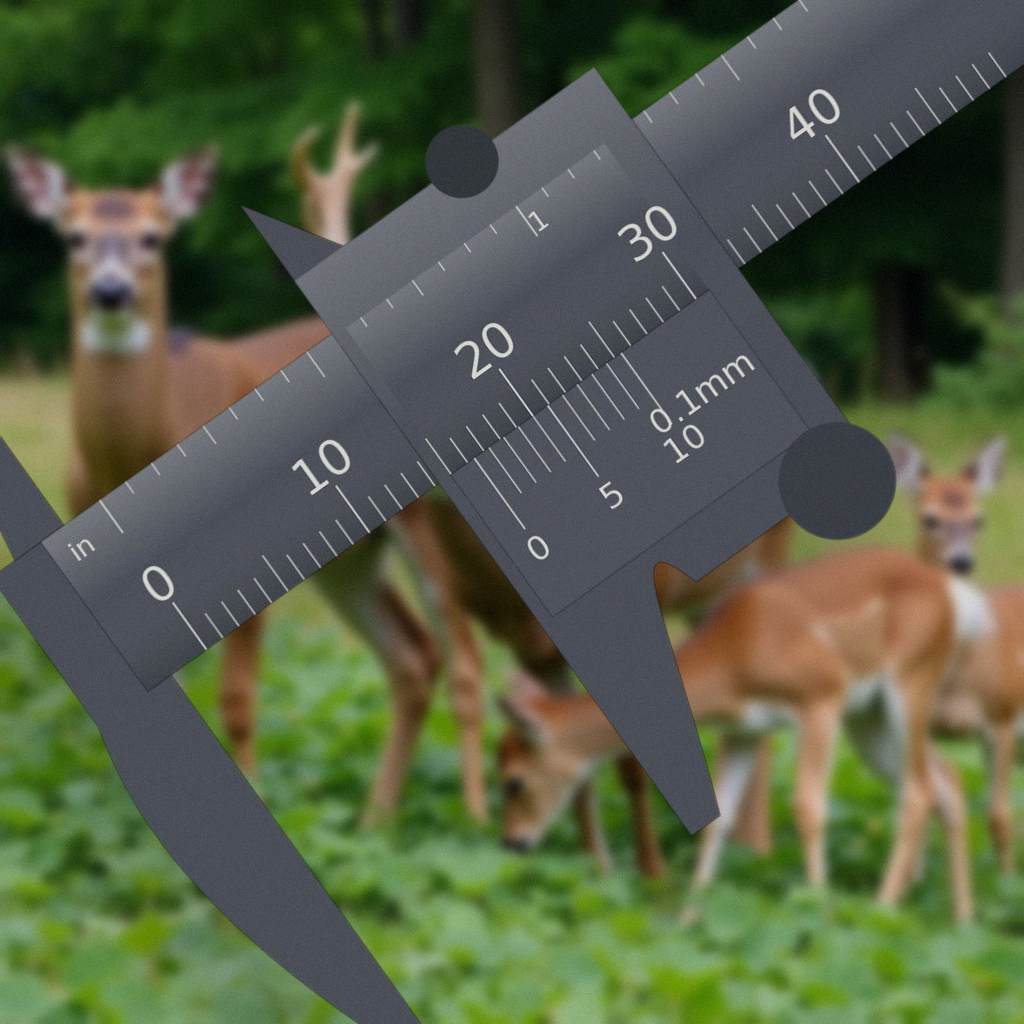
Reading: 16.4 mm
